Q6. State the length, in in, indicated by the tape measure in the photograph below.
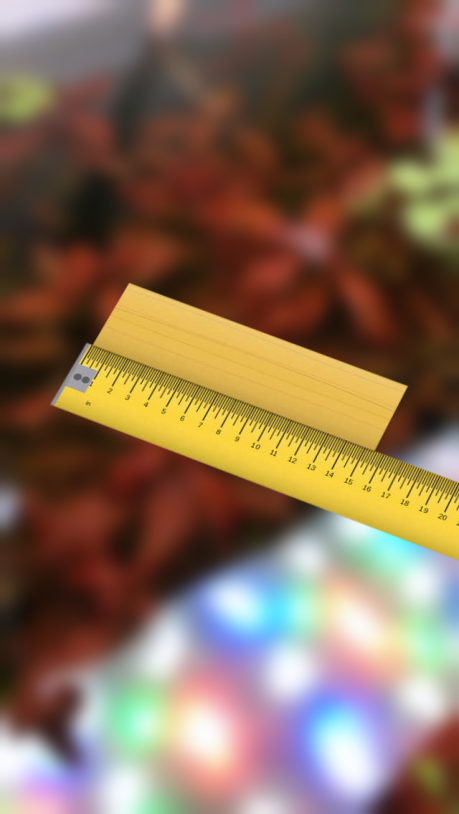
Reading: 15.5 in
